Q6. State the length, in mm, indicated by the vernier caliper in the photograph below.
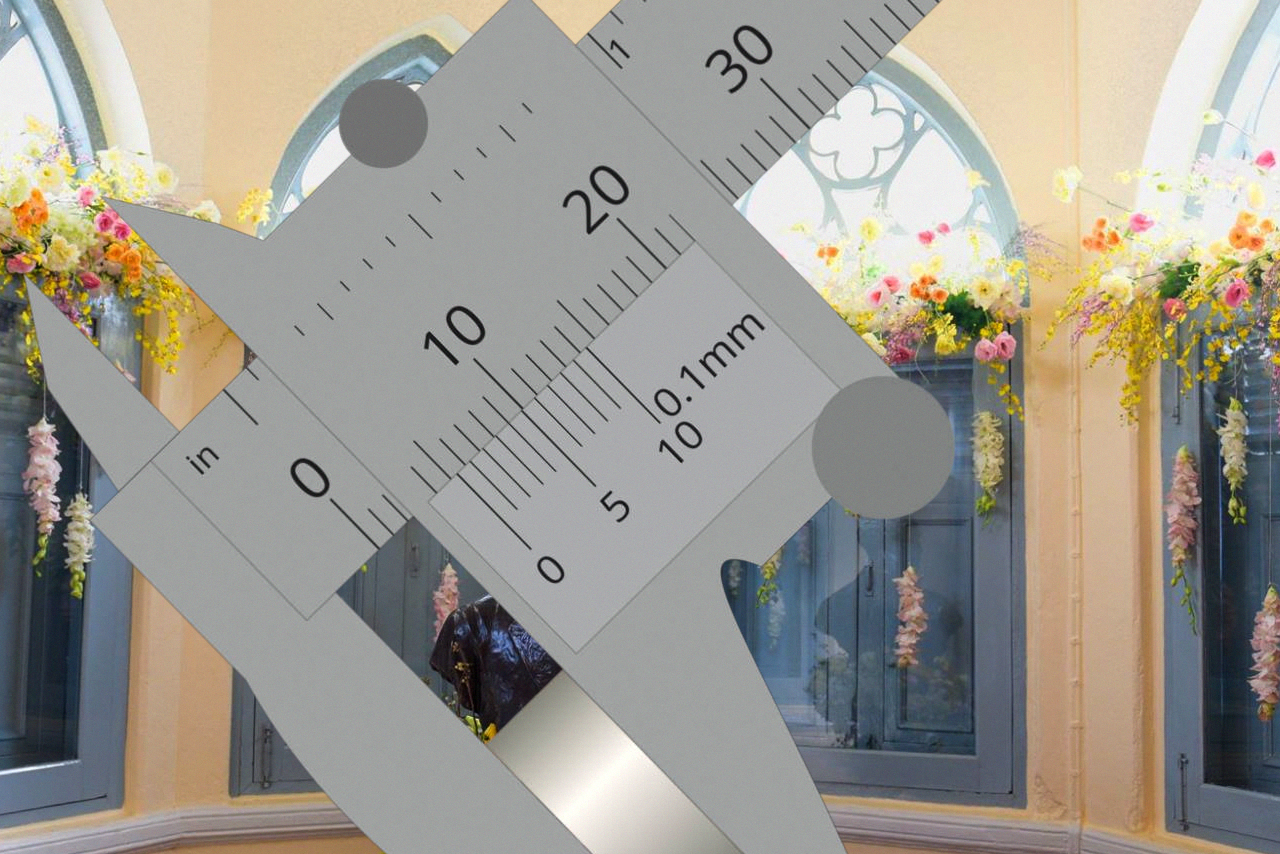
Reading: 5.4 mm
